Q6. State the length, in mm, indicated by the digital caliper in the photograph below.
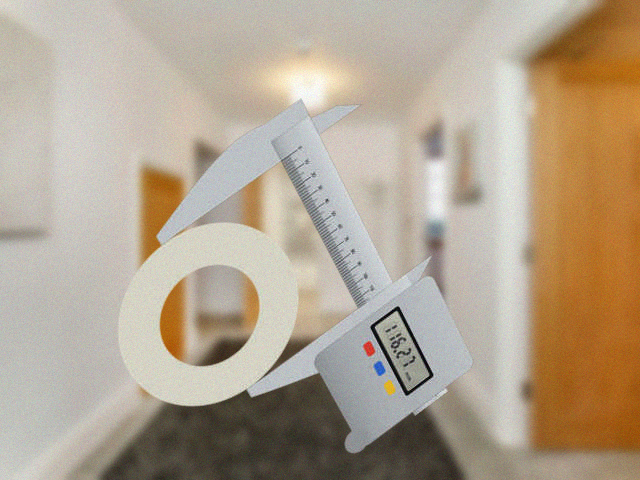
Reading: 116.27 mm
